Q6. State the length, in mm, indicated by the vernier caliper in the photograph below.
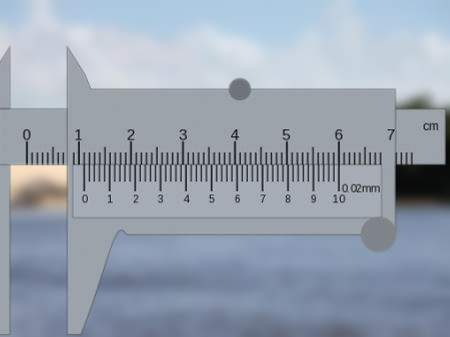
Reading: 11.0 mm
